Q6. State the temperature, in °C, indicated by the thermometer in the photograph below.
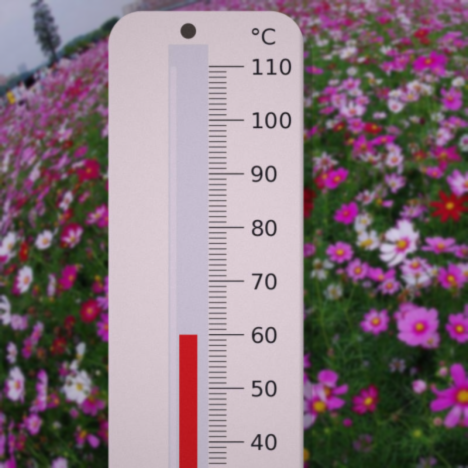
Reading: 60 °C
